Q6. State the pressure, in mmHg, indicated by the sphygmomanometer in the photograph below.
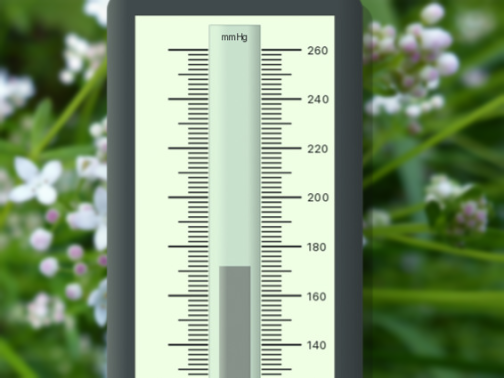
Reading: 172 mmHg
